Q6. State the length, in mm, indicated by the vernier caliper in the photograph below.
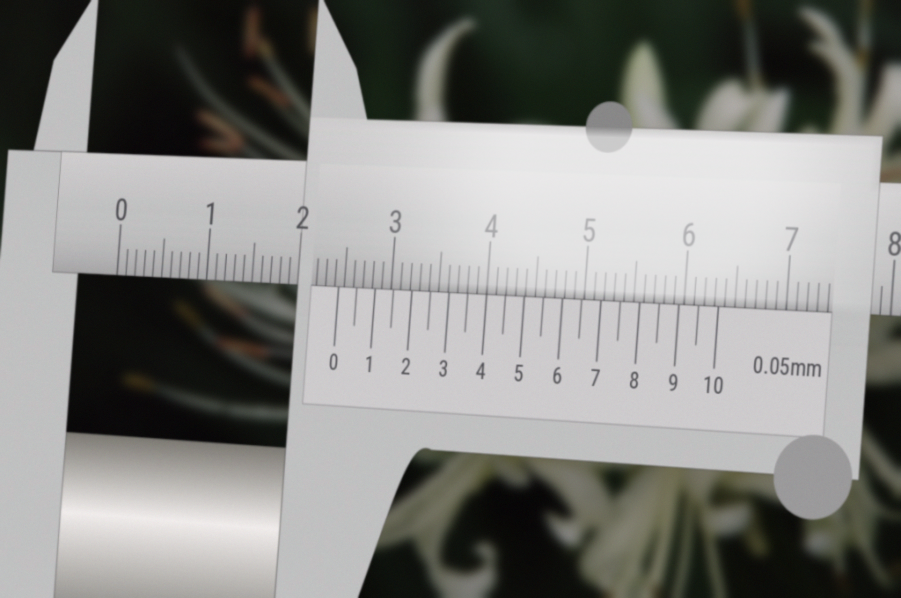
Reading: 24.4 mm
